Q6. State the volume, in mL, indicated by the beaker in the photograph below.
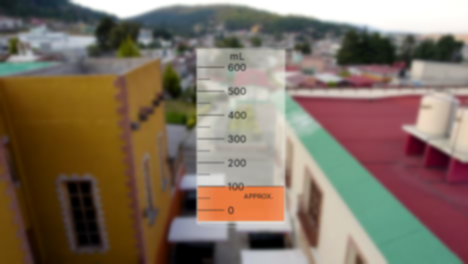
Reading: 100 mL
